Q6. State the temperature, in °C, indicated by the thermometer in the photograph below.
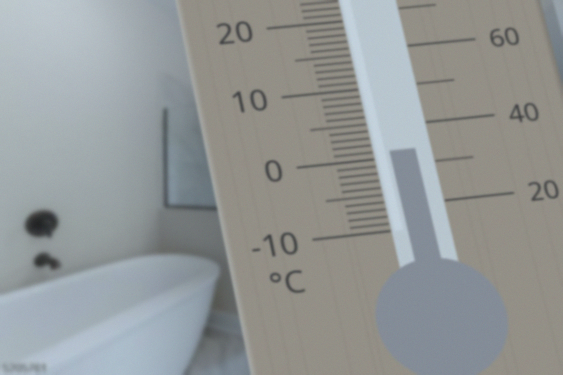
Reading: 1 °C
